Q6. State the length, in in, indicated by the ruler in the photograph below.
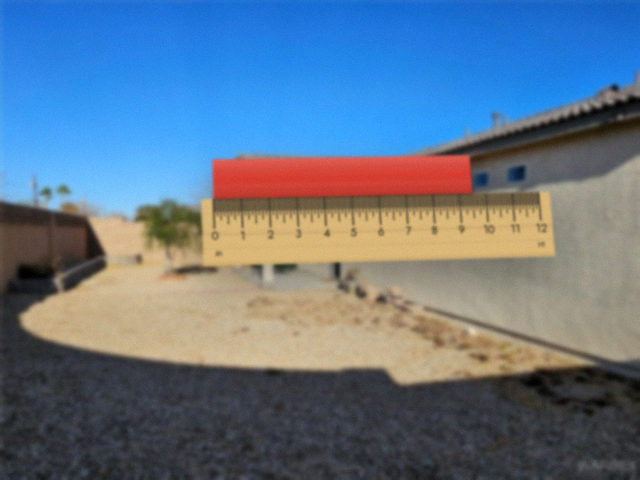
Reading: 9.5 in
